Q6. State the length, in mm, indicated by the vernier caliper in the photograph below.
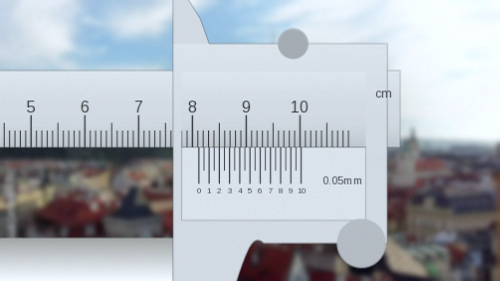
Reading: 81.2 mm
